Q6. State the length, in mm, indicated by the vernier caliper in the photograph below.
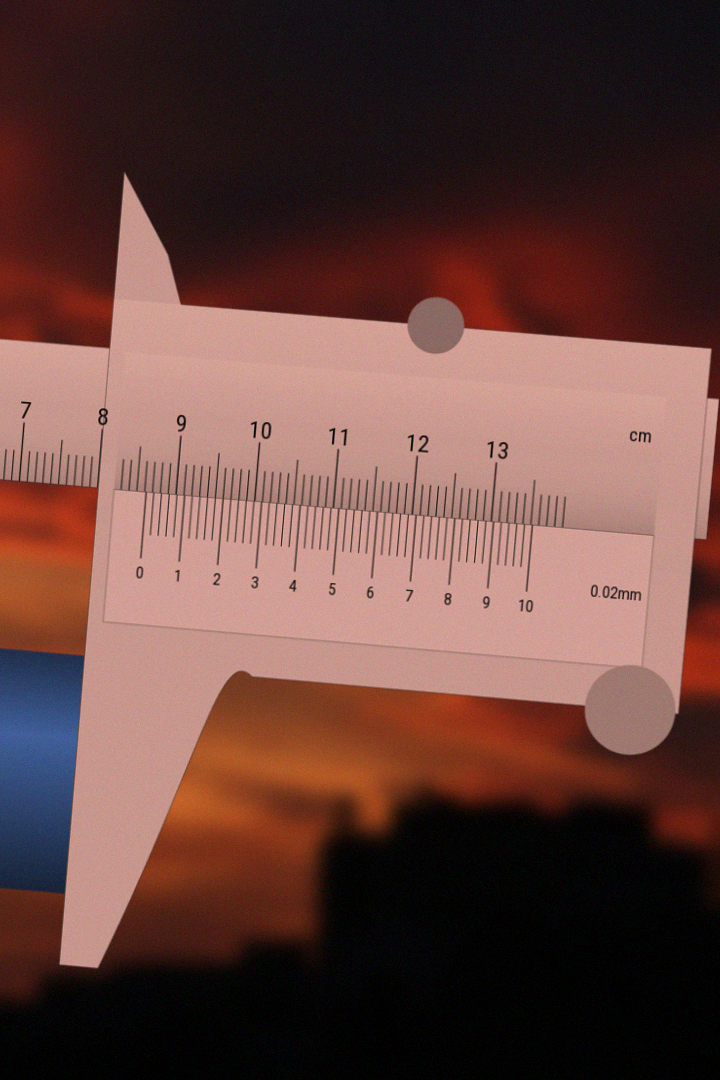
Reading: 86.2 mm
